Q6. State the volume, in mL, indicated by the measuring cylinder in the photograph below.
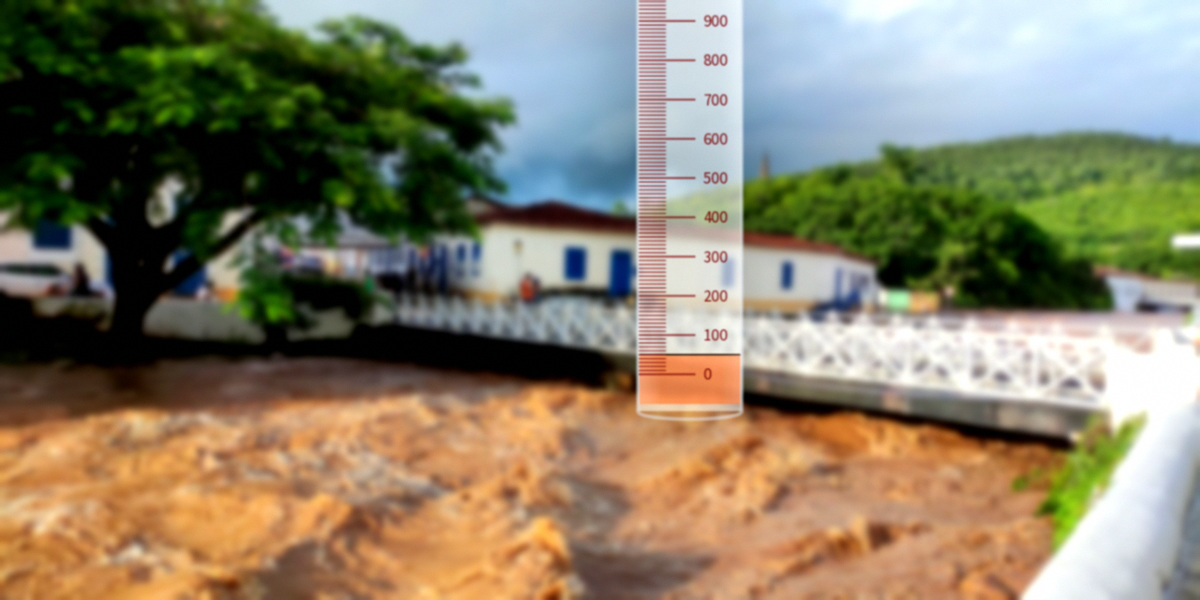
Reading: 50 mL
